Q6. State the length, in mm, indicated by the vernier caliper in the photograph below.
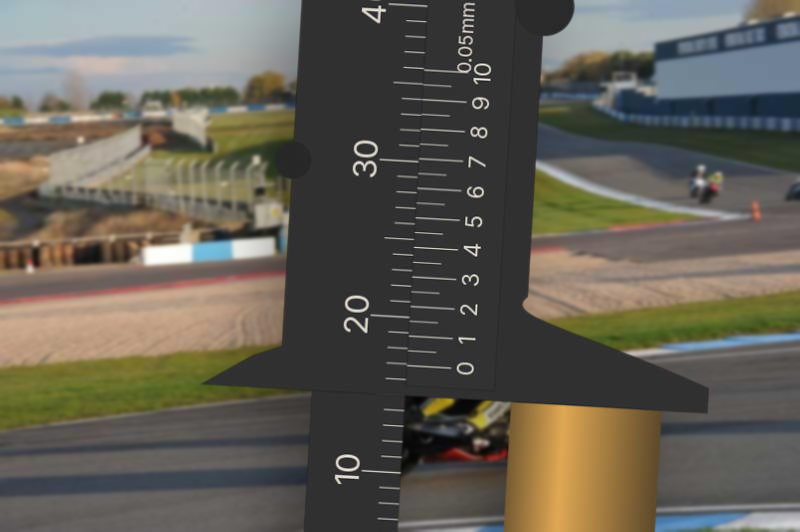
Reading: 16.9 mm
